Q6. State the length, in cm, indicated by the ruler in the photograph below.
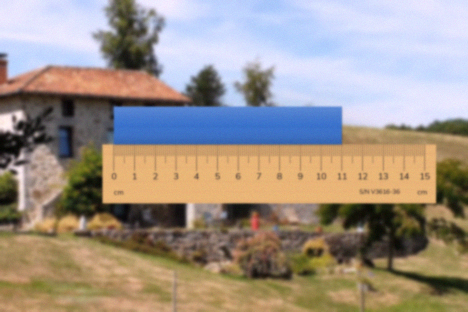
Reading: 11 cm
